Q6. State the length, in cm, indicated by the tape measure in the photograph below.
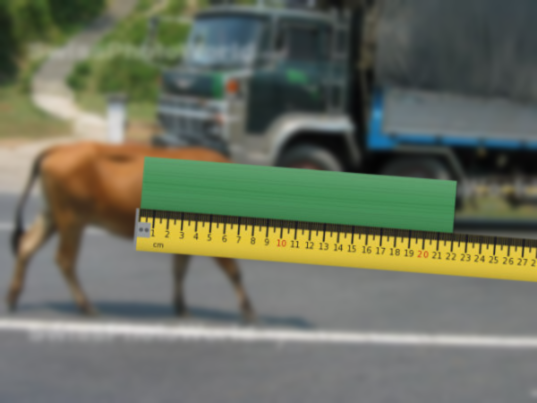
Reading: 22 cm
